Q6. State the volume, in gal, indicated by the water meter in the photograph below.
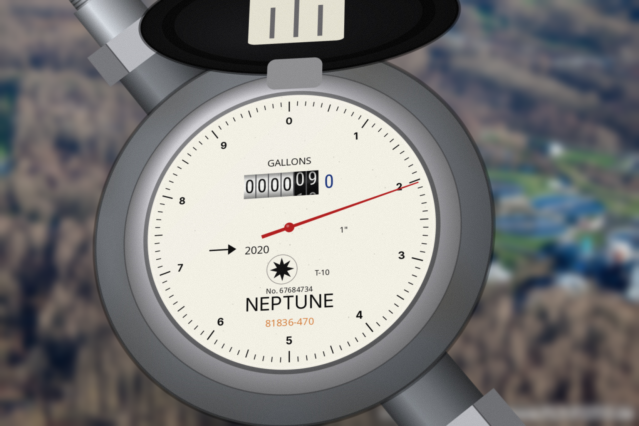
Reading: 92.0 gal
